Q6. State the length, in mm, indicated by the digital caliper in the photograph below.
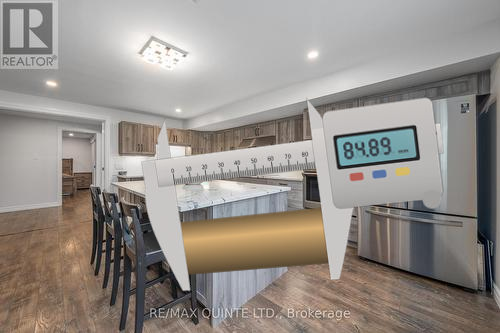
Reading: 84.89 mm
